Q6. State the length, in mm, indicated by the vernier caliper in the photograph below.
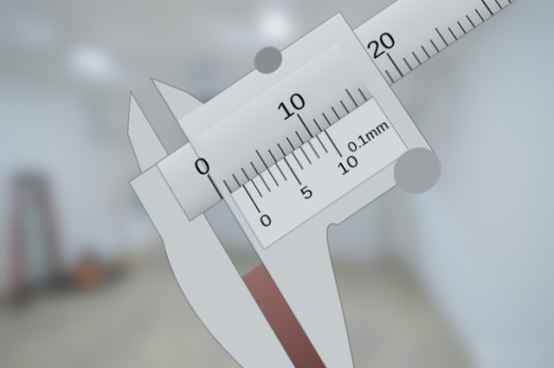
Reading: 2.3 mm
